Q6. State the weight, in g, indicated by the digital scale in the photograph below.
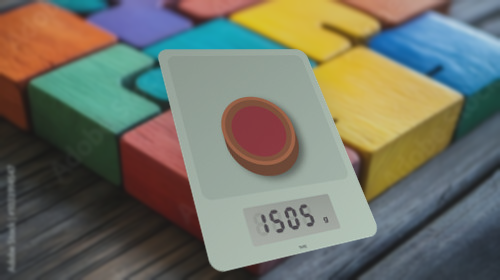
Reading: 1505 g
